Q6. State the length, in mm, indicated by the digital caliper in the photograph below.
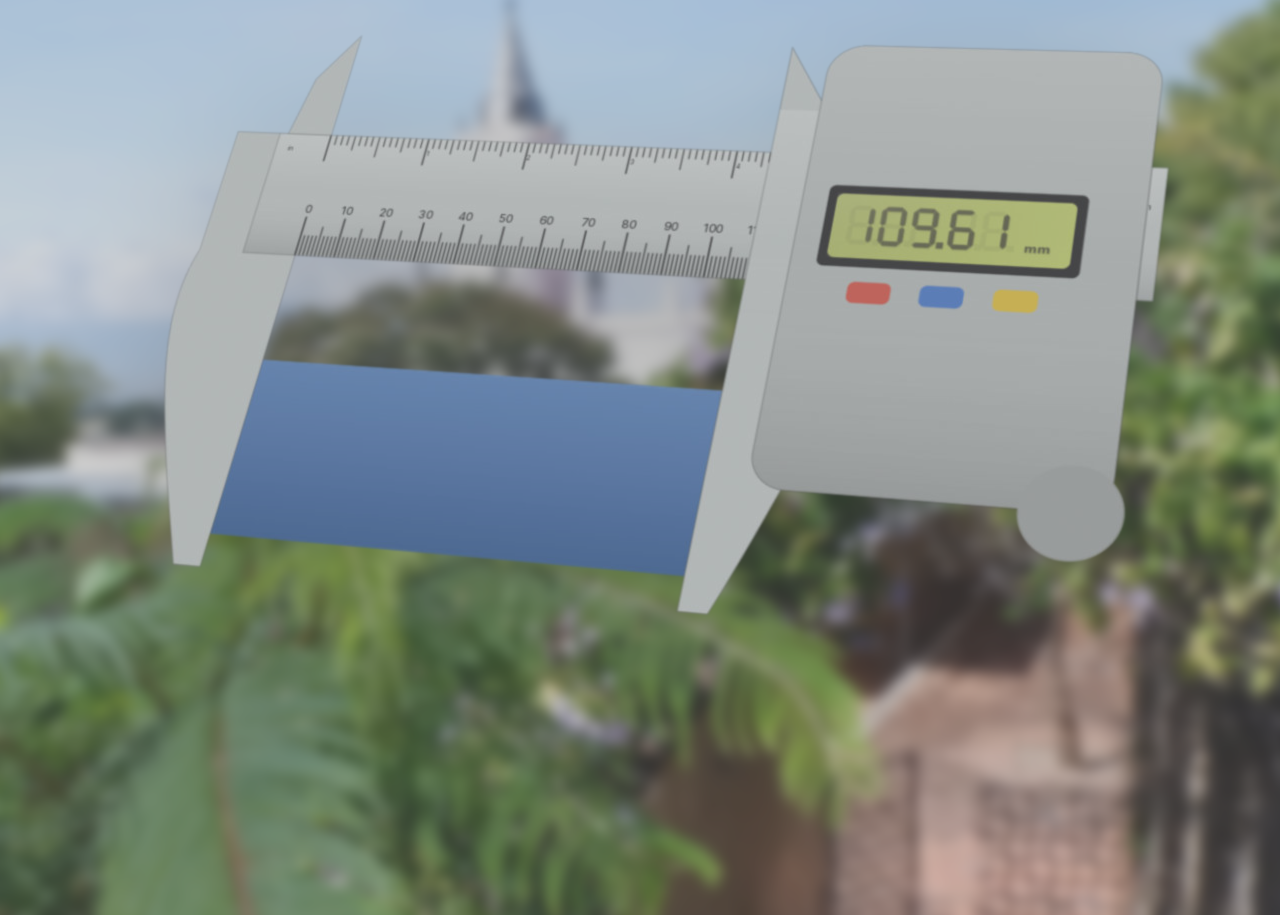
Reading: 109.61 mm
